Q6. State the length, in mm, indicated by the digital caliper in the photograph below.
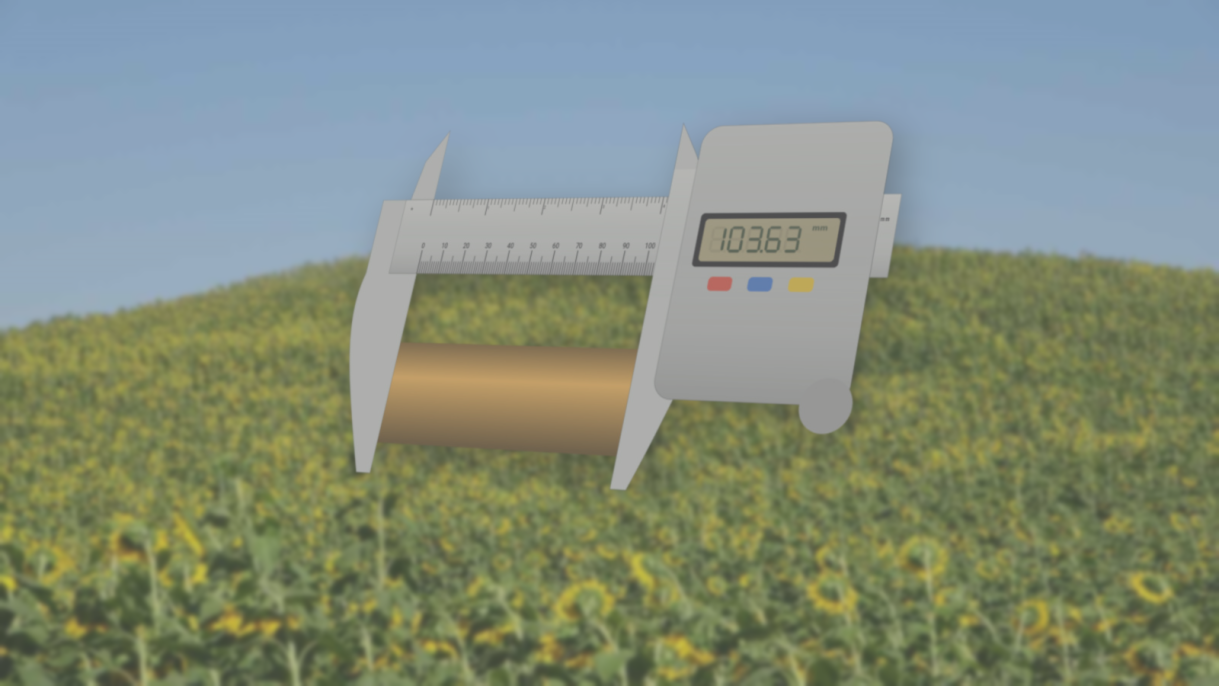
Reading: 103.63 mm
